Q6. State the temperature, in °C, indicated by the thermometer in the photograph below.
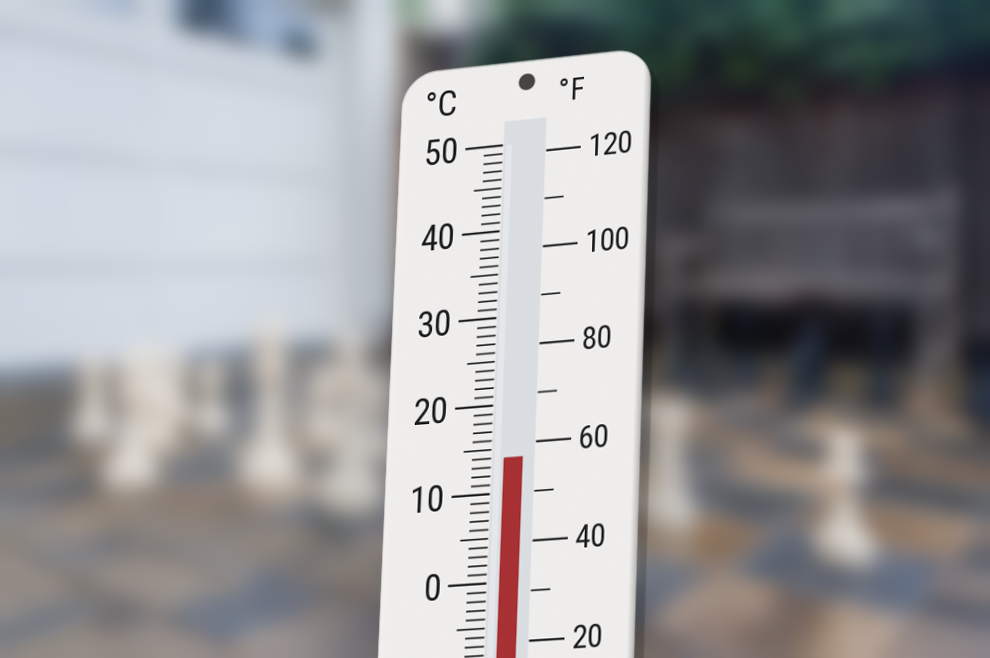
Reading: 14 °C
